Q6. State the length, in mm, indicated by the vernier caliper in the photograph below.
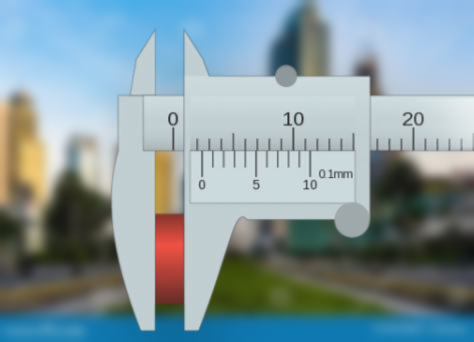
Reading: 2.4 mm
